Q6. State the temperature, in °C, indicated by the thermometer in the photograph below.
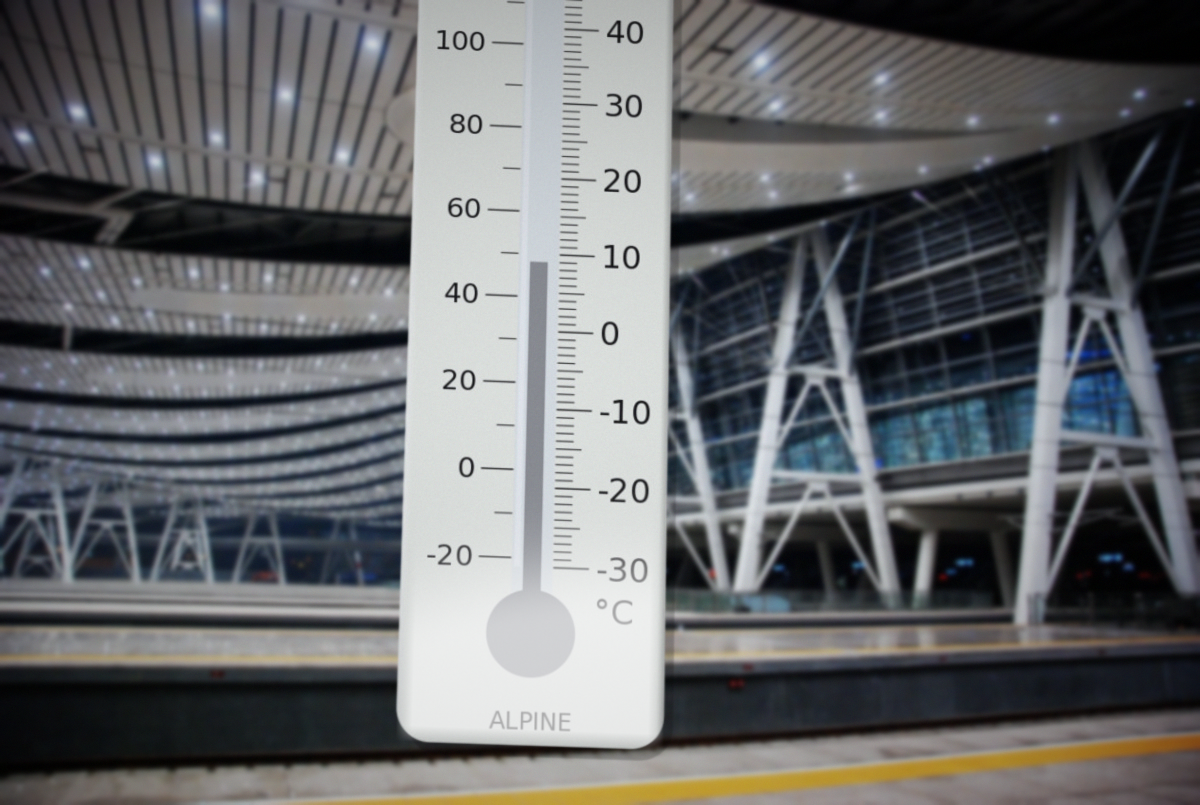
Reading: 9 °C
